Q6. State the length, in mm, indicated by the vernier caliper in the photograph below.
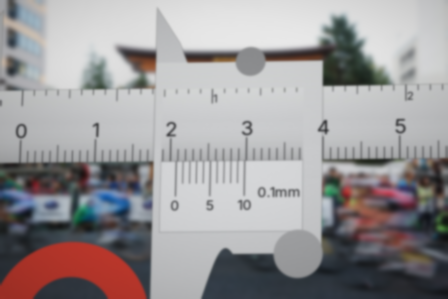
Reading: 20.8 mm
